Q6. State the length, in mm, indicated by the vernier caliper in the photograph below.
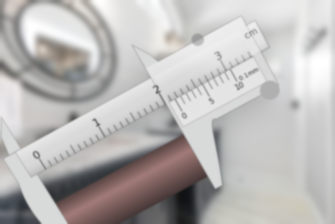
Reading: 21.6 mm
